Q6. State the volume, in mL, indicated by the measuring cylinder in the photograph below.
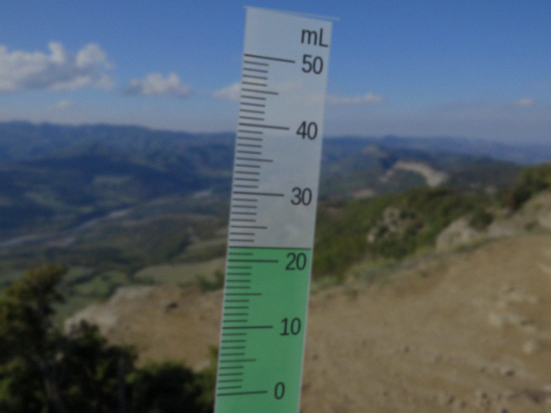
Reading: 22 mL
